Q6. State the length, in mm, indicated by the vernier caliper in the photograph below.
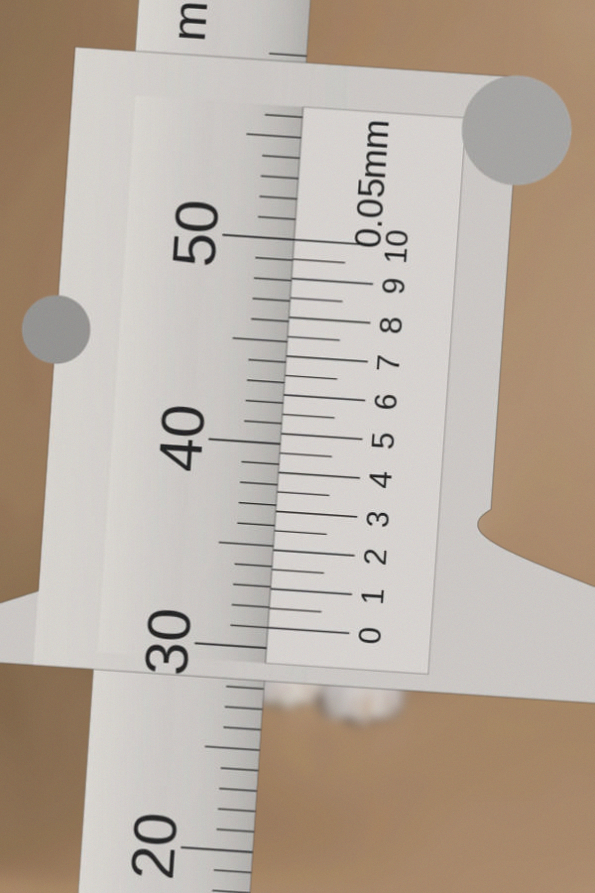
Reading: 31.0 mm
